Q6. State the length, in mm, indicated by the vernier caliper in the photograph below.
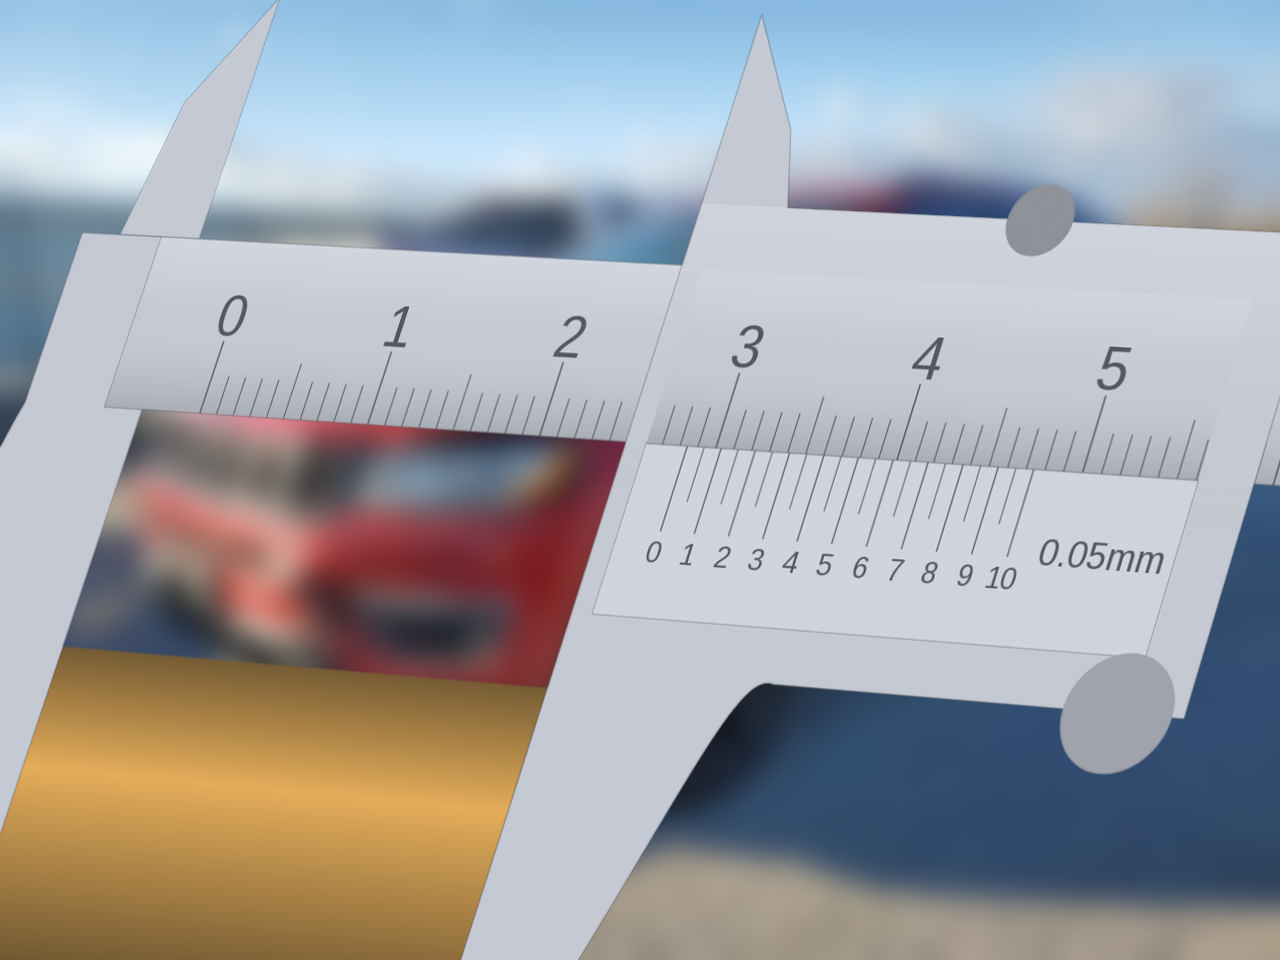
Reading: 28.4 mm
